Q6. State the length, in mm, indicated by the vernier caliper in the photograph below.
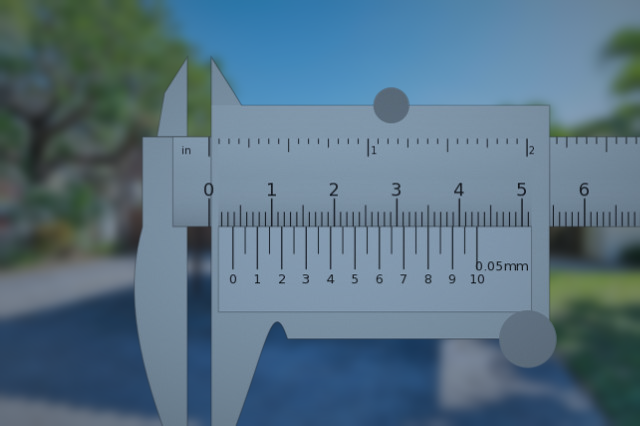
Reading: 3.8 mm
